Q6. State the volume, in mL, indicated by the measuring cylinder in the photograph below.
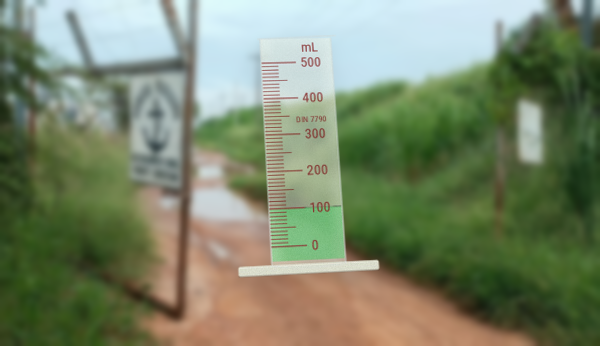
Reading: 100 mL
